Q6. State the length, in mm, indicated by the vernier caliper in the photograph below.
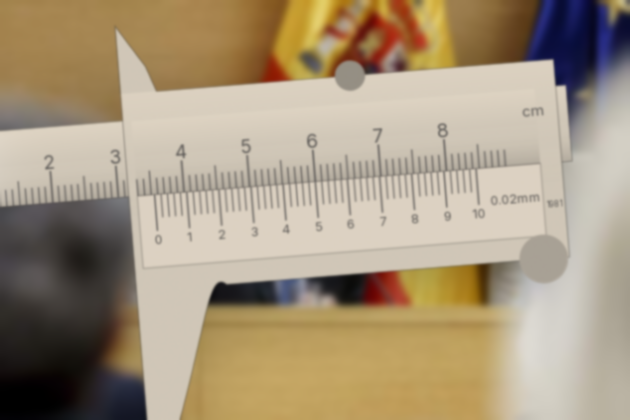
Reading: 35.5 mm
